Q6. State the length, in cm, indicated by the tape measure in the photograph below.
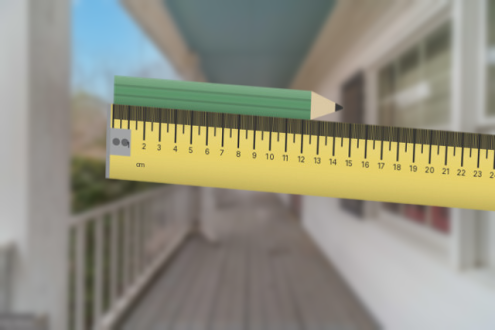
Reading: 14.5 cm
